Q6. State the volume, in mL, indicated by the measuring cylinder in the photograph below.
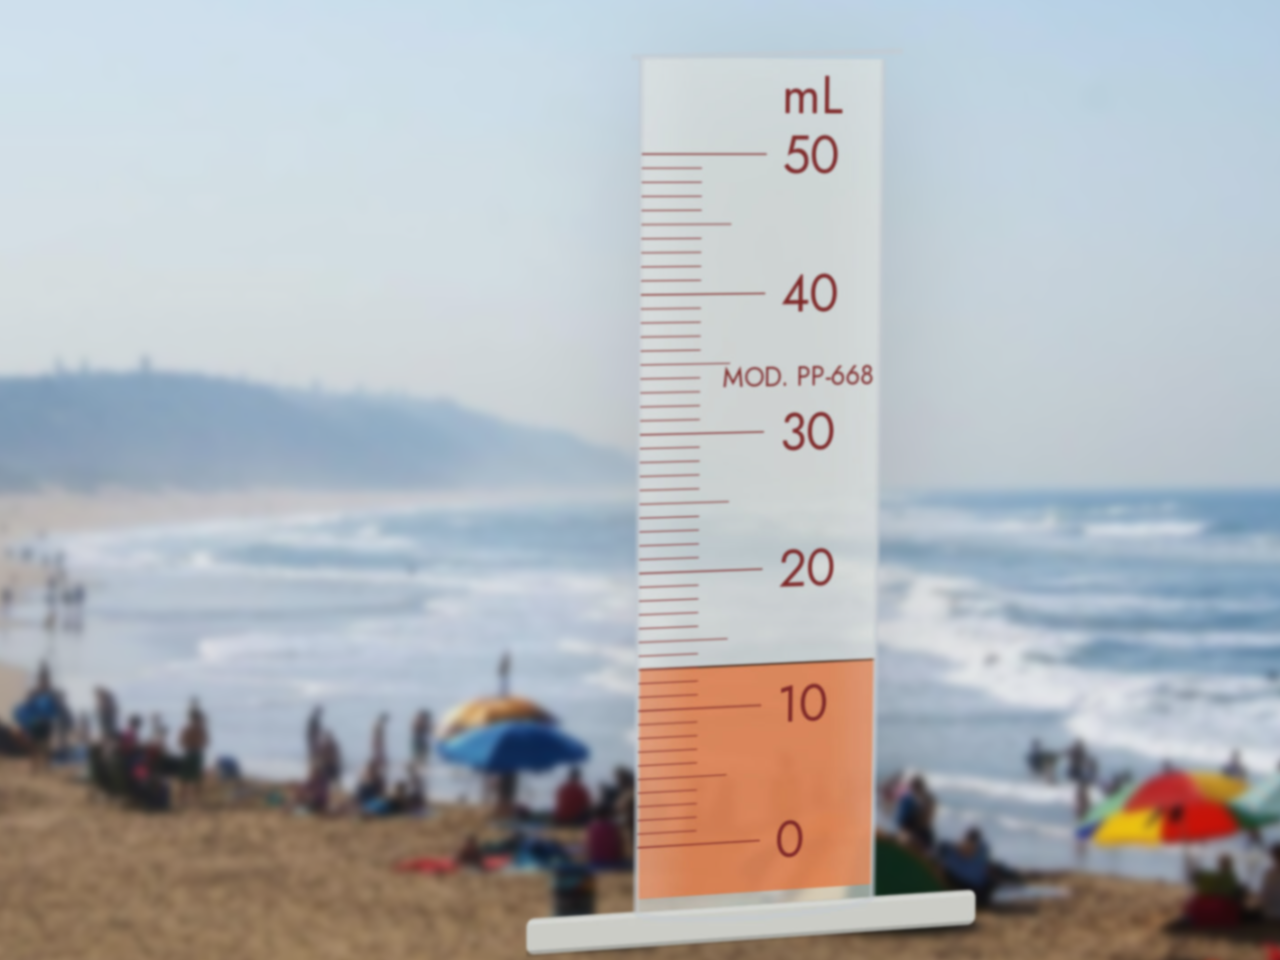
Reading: 13 mL
